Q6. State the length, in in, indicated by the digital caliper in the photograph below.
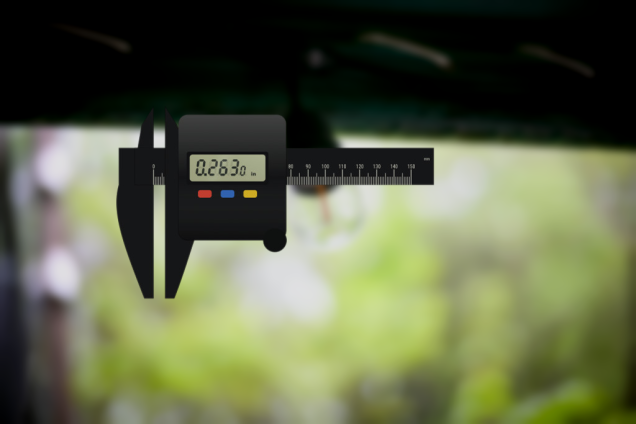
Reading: 0.2630 in
